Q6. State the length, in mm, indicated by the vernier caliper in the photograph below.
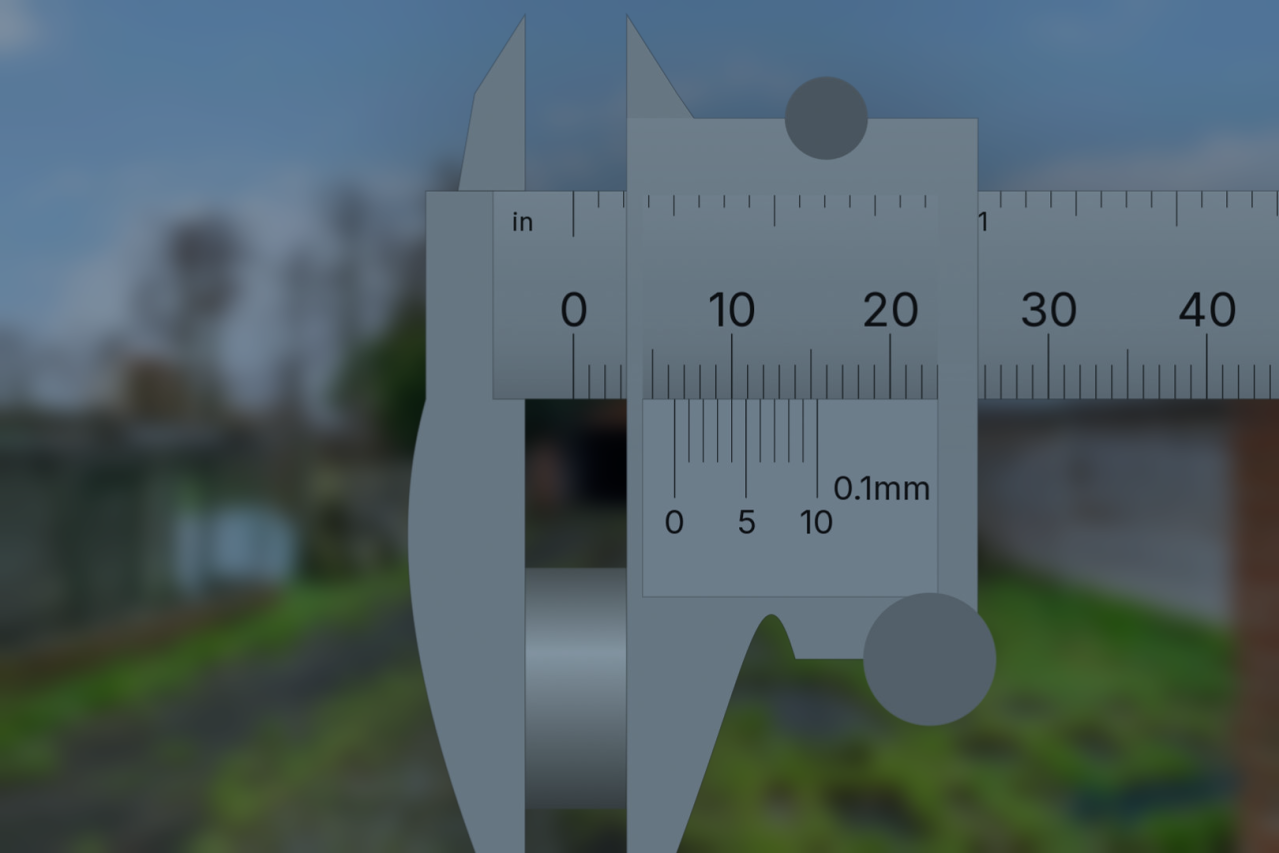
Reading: 6.4 mm
